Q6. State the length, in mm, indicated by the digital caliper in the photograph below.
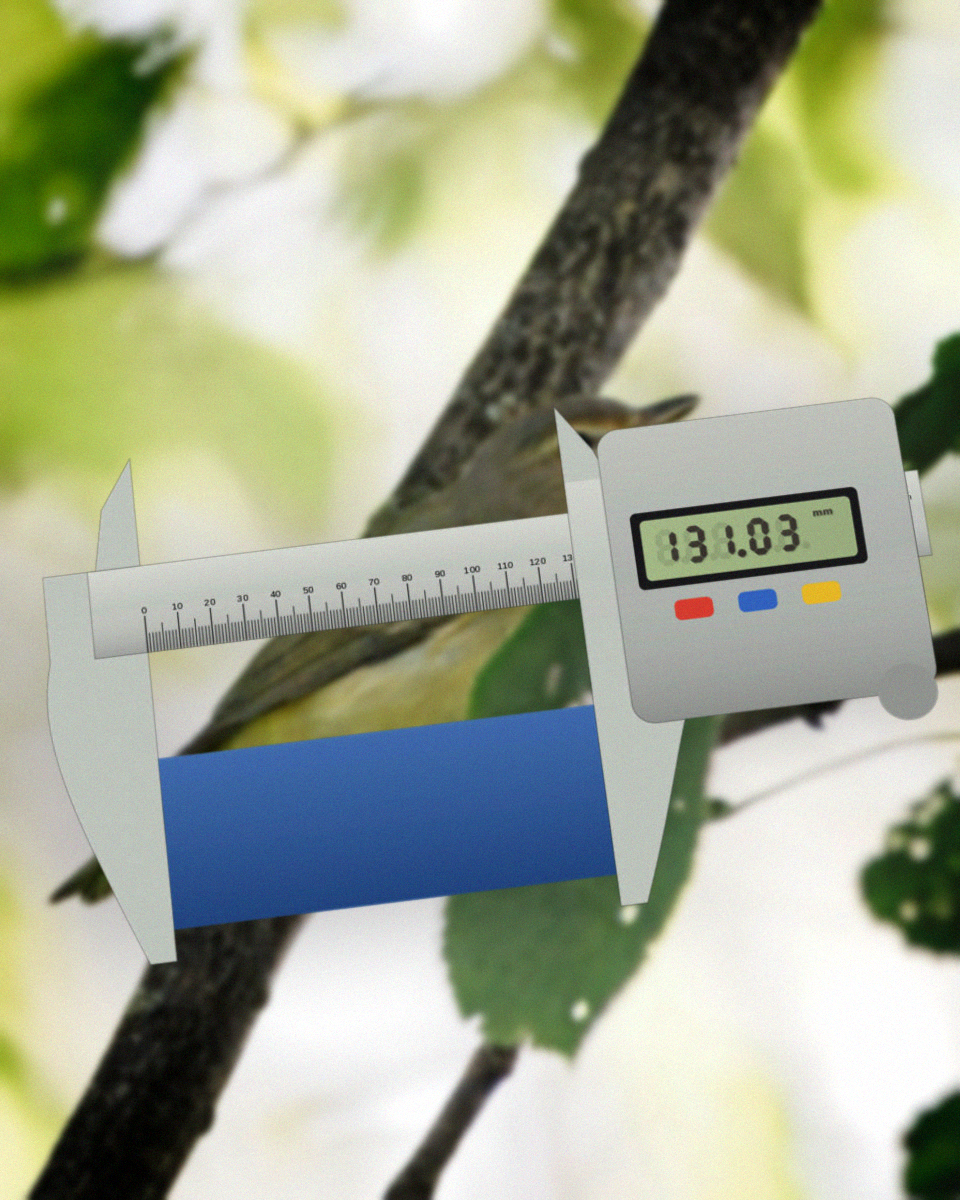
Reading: 131.03 mm
